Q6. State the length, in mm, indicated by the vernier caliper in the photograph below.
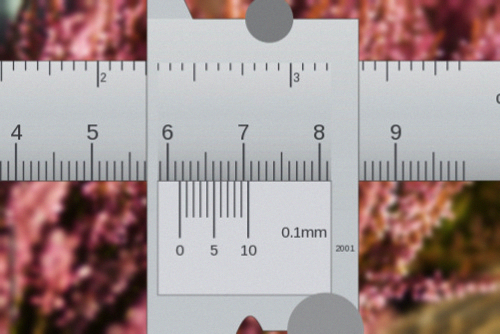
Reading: 61.6 mm
